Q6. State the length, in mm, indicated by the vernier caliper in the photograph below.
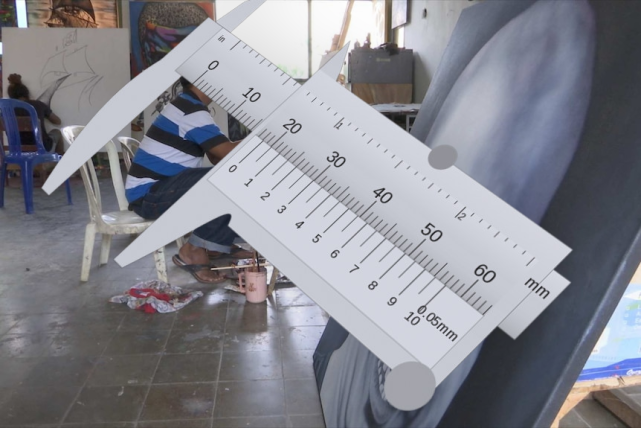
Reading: 18.2 mm
